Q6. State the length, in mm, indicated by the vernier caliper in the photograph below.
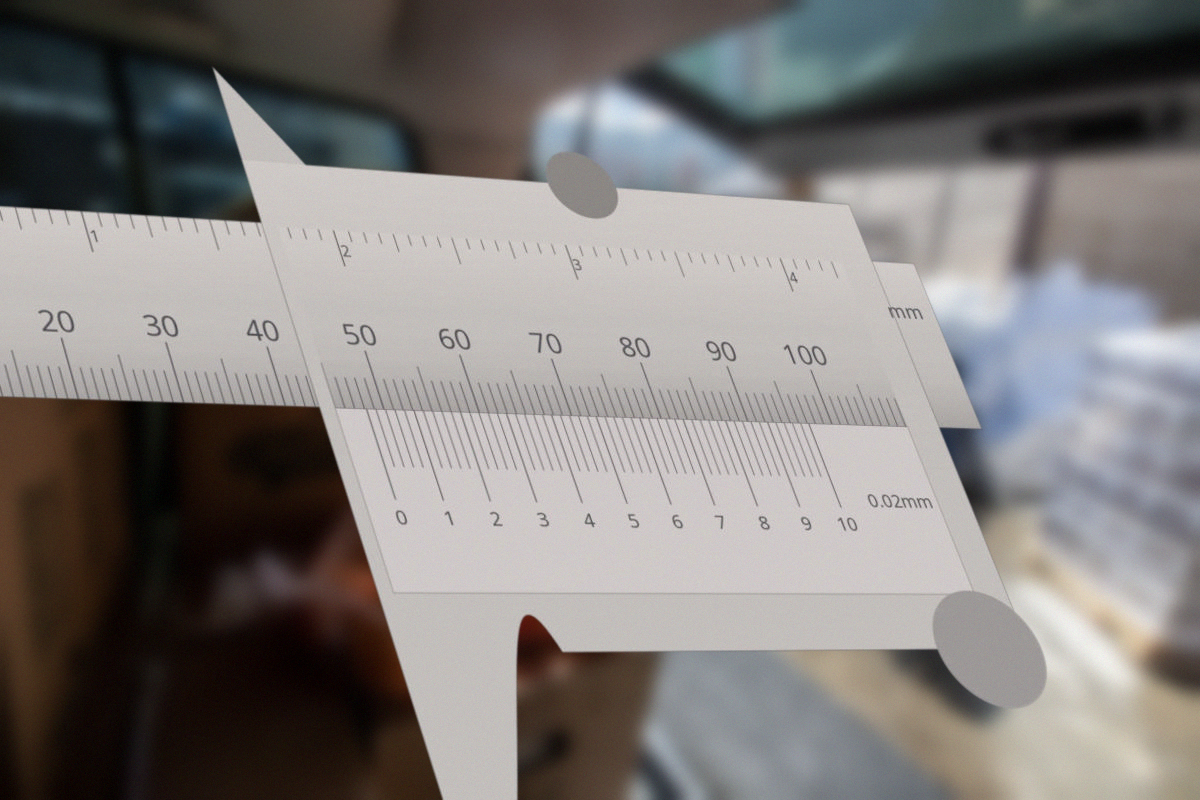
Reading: 48.2 mm
